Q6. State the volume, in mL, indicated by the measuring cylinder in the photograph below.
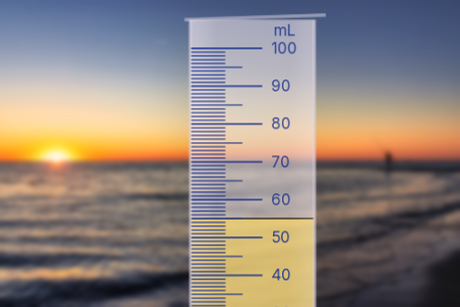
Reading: 55 mL
